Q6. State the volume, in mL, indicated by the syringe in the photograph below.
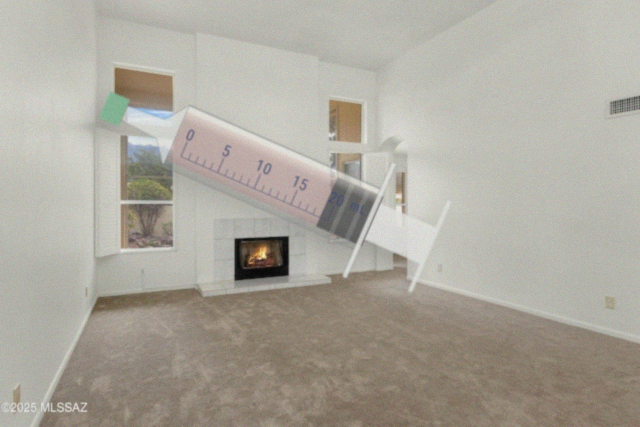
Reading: 19 mL
